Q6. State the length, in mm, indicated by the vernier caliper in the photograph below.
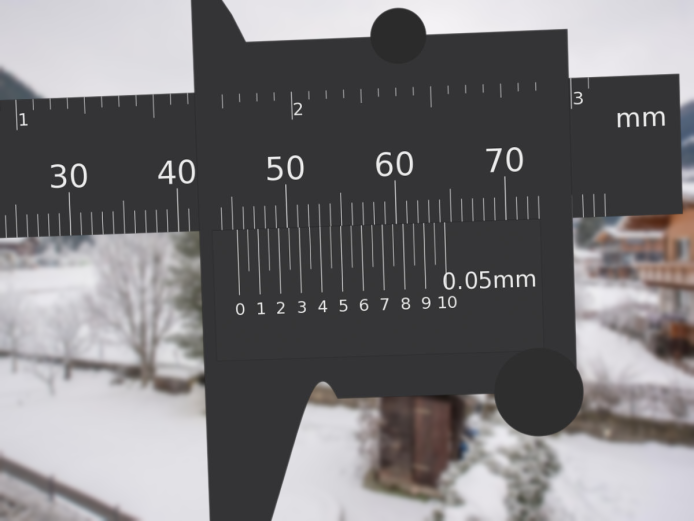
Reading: 45.4 mm
